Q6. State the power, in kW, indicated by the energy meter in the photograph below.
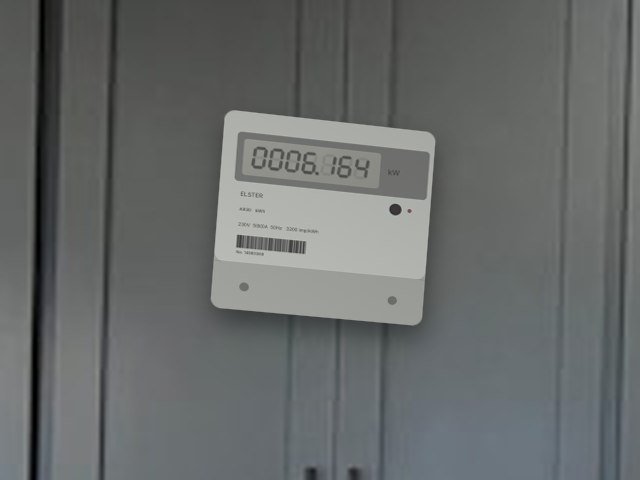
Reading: 6.164 kW
